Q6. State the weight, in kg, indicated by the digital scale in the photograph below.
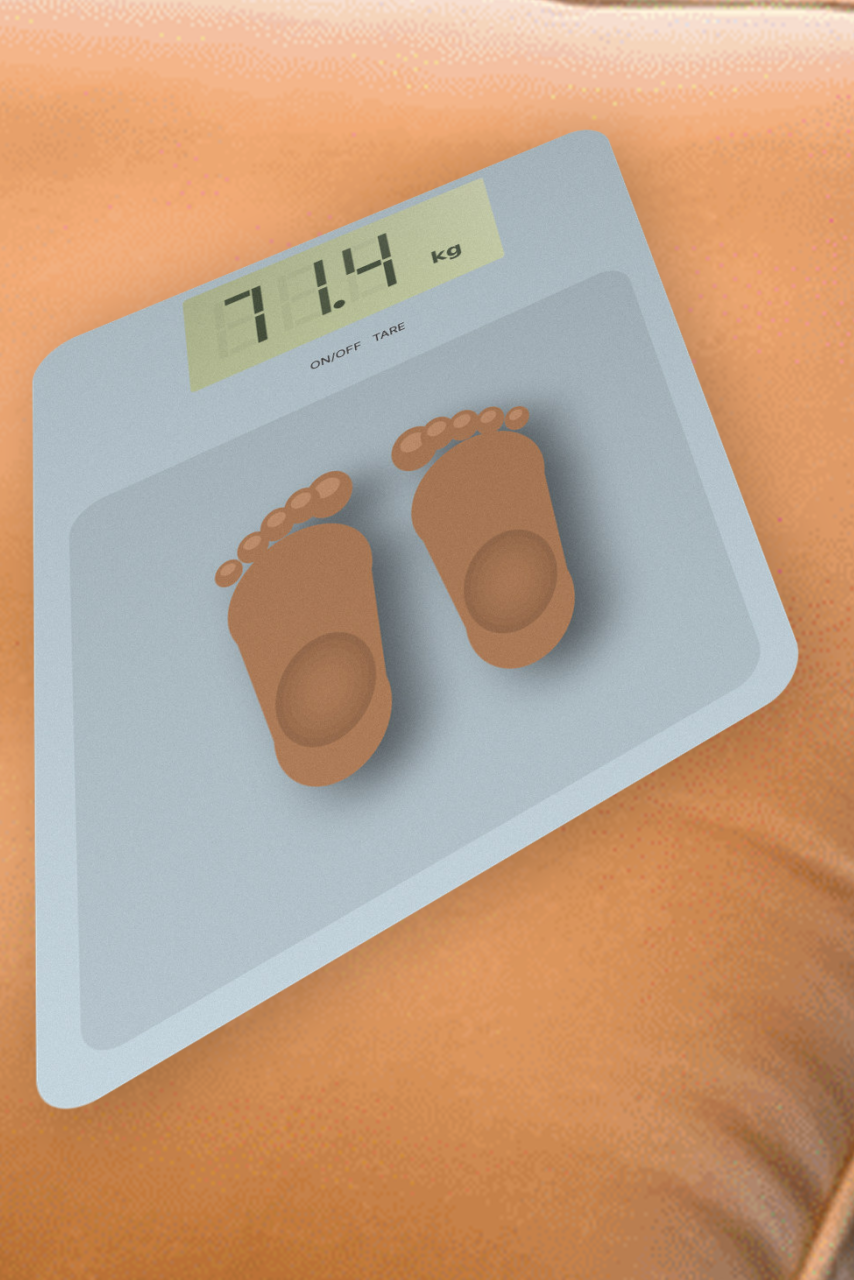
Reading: 71.4 kg
